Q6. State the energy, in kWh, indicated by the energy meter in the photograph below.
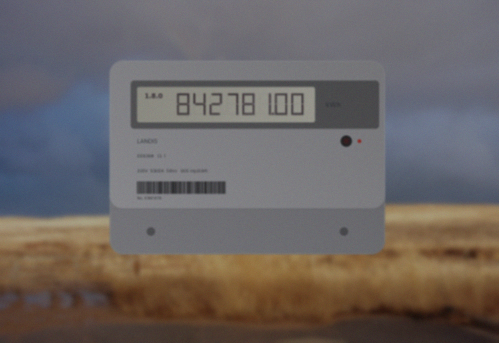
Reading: 842781.00 kWh
